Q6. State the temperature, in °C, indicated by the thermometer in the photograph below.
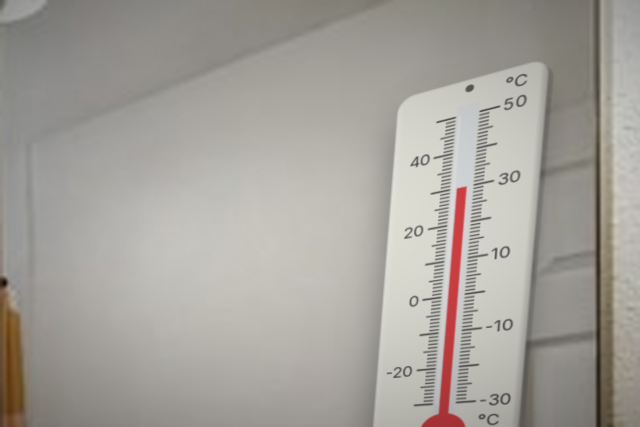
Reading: 30 °C
